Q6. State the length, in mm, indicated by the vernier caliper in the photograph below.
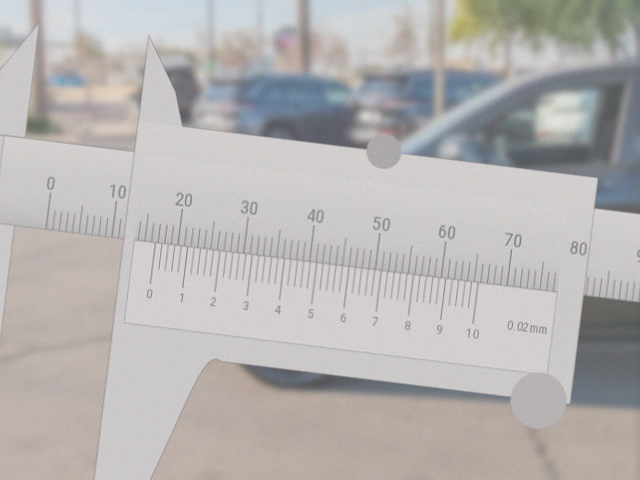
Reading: 16.6 mm
